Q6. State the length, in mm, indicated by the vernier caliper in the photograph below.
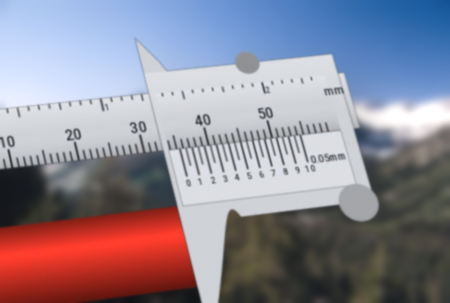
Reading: 35.5 mm
